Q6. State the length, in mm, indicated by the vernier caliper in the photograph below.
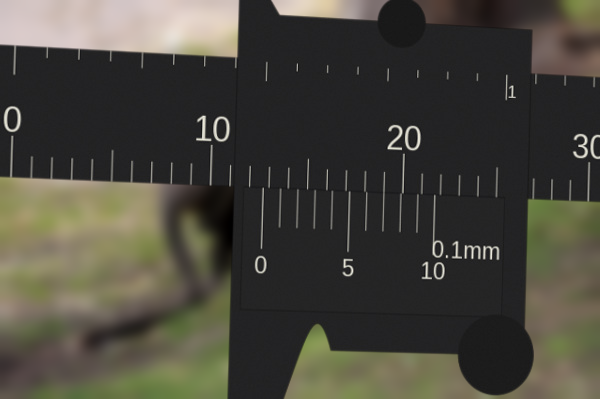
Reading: 12.7 mm
